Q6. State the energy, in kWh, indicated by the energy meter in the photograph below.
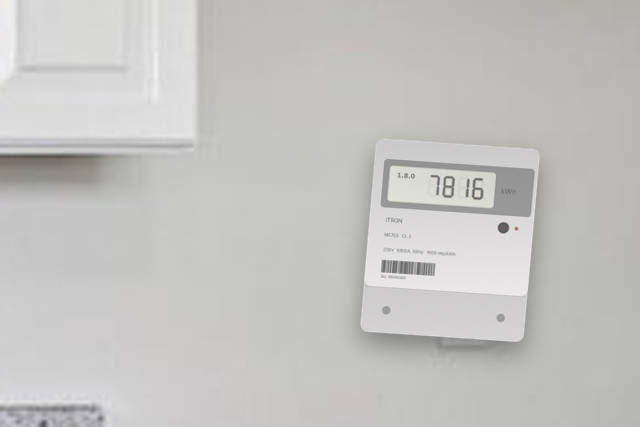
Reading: 7816 kWh
